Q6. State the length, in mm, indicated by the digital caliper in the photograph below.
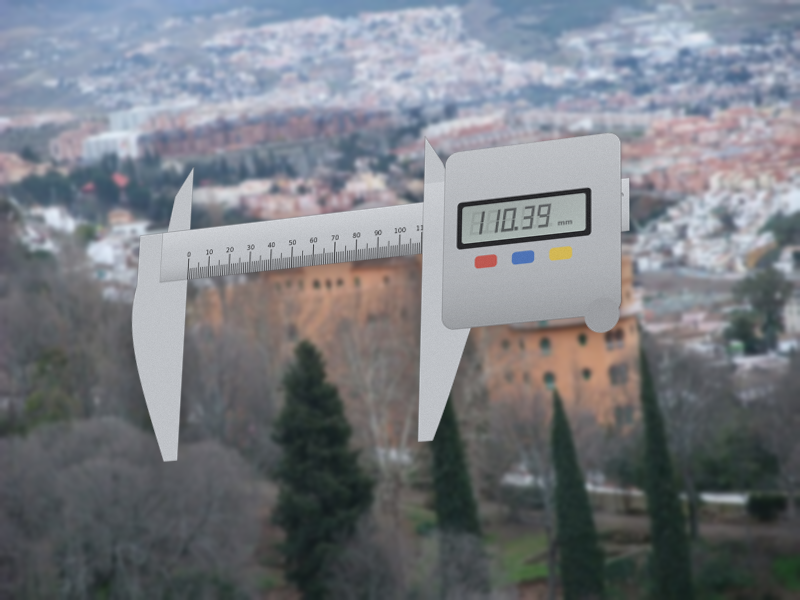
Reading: 110.39 mm
